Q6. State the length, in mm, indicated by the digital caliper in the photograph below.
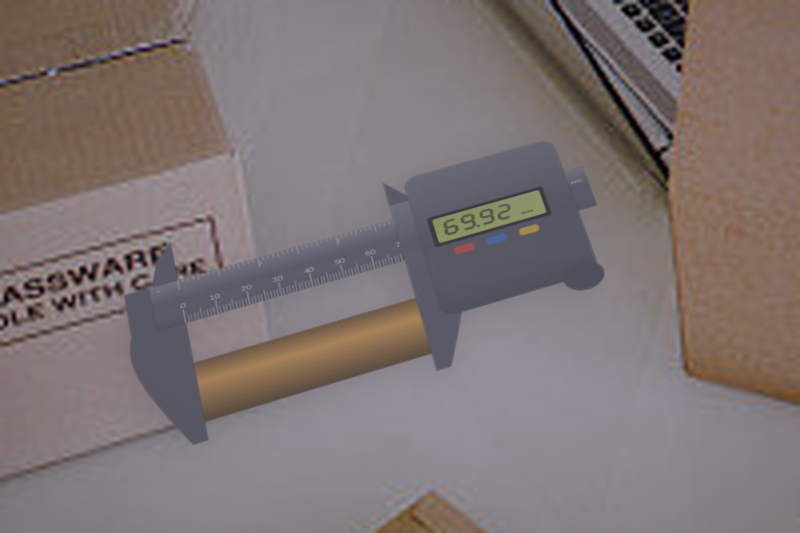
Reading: 69.92 mm
